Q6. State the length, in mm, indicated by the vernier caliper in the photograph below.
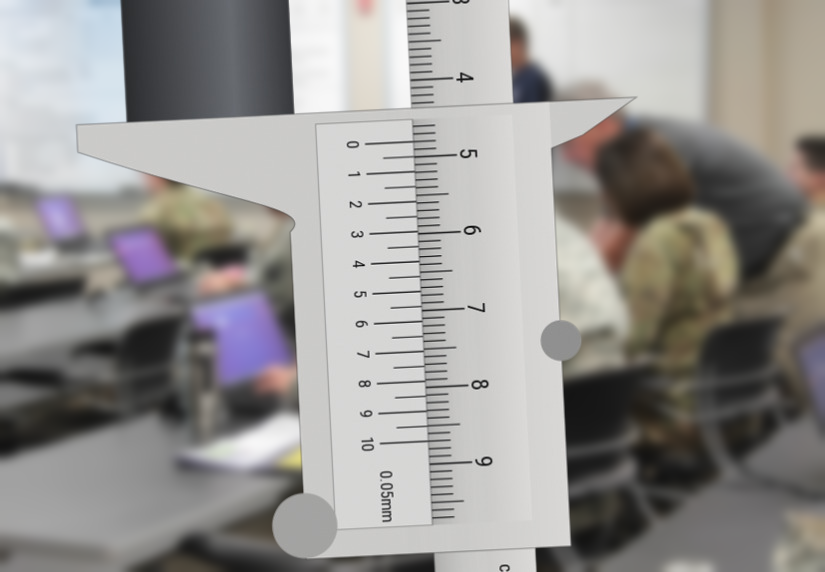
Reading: 48.0 mm
